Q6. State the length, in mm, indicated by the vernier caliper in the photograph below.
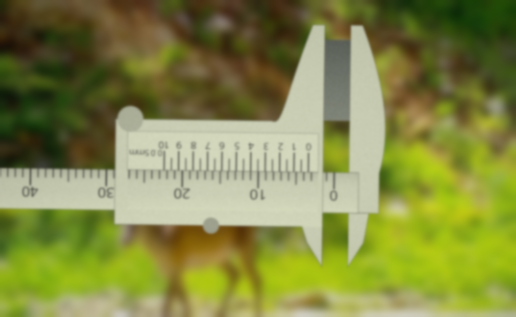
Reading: 3.4 mm
